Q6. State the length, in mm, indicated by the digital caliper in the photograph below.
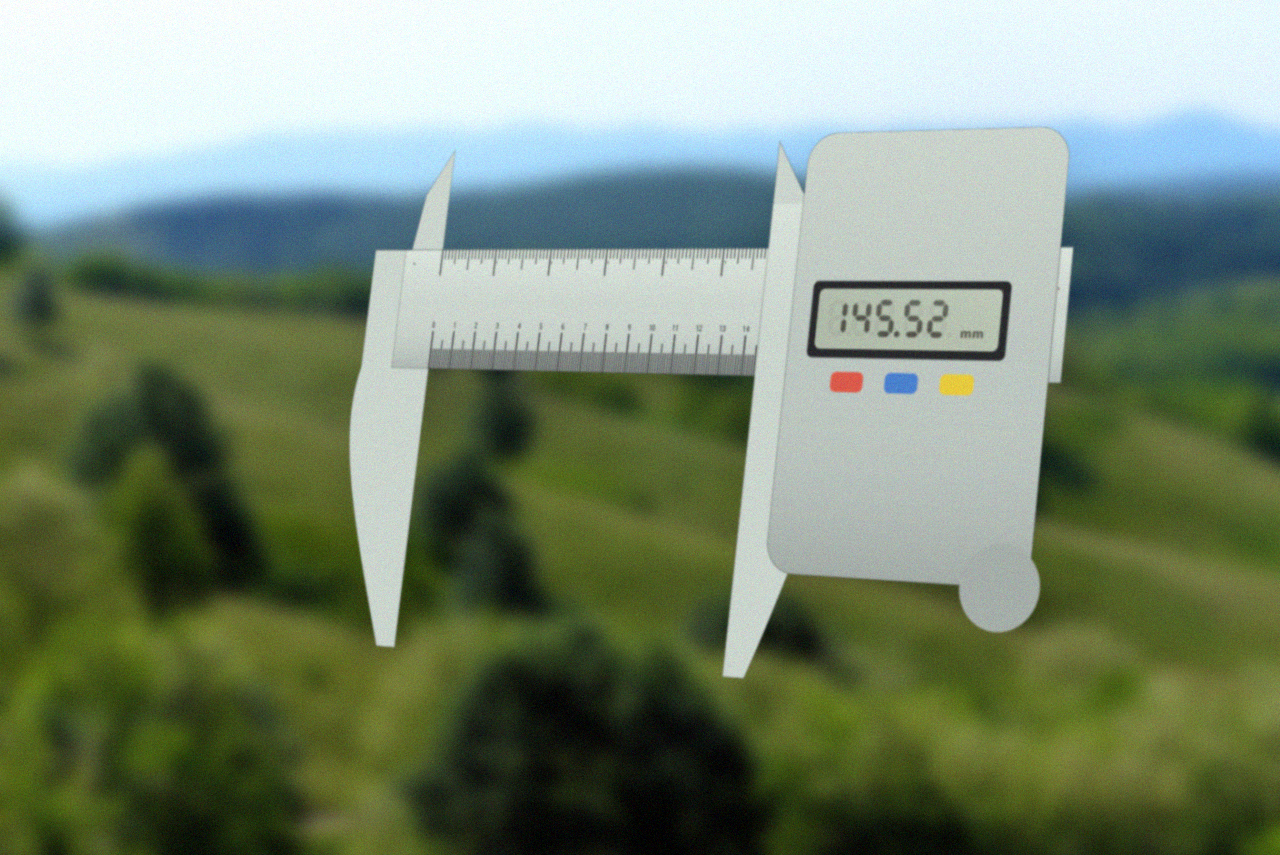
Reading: 145.52 mm
